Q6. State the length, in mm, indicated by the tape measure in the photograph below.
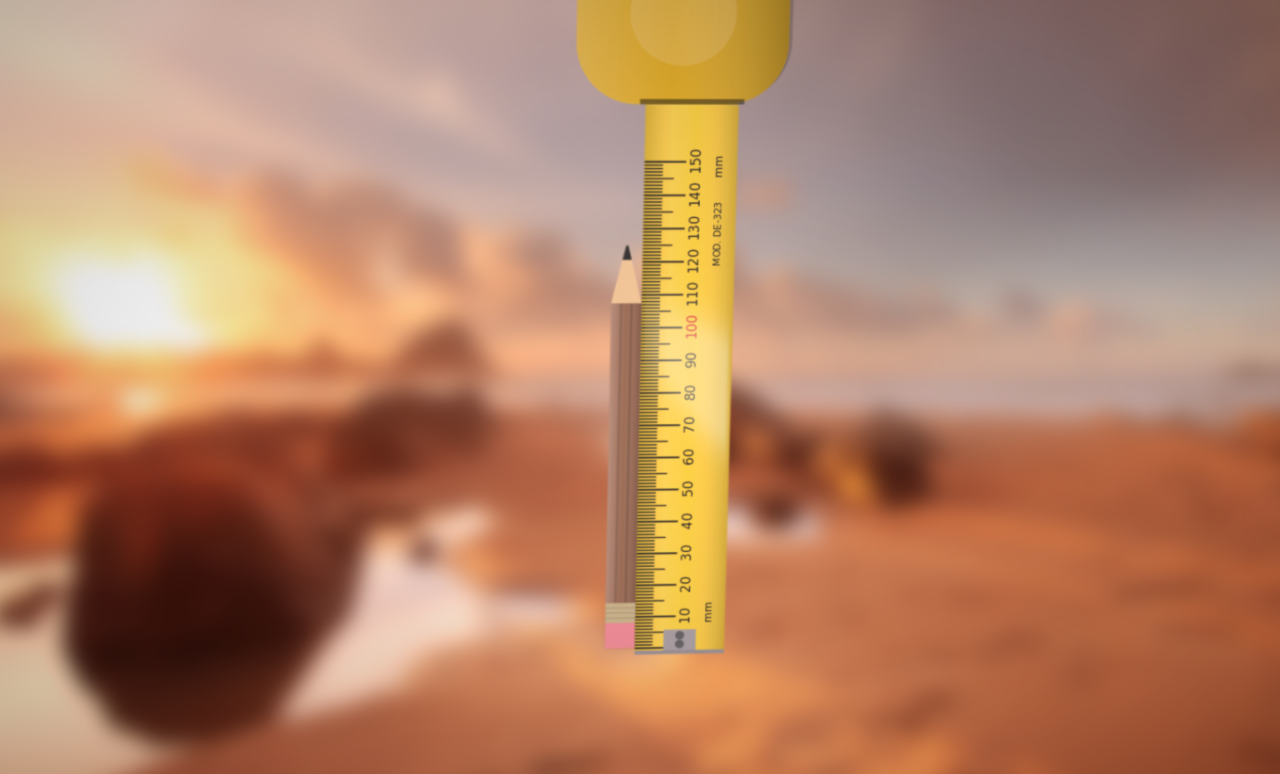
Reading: 125 mm
